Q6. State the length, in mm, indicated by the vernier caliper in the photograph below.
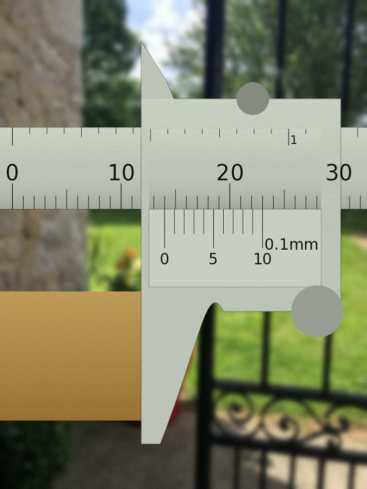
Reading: 14.0 mm
